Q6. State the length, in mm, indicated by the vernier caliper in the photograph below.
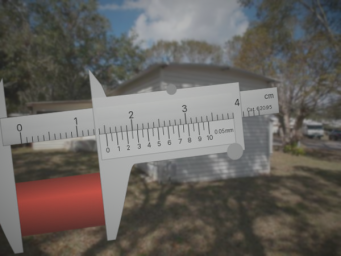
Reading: 15.2 mm
